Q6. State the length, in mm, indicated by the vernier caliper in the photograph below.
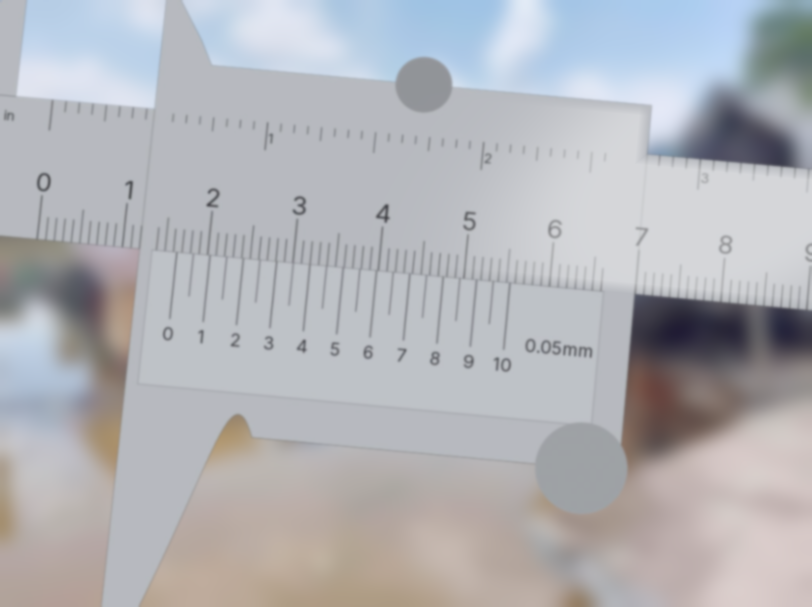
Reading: 16.4 mm
